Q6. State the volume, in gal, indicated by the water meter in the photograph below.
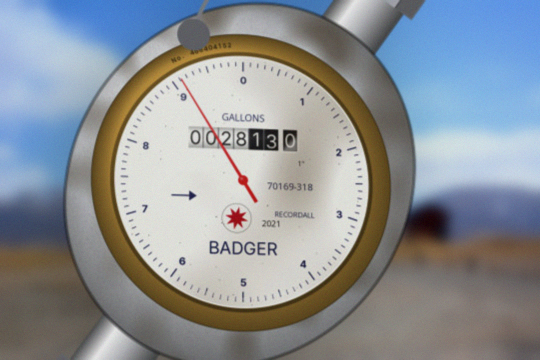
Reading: 28129.1 gal
